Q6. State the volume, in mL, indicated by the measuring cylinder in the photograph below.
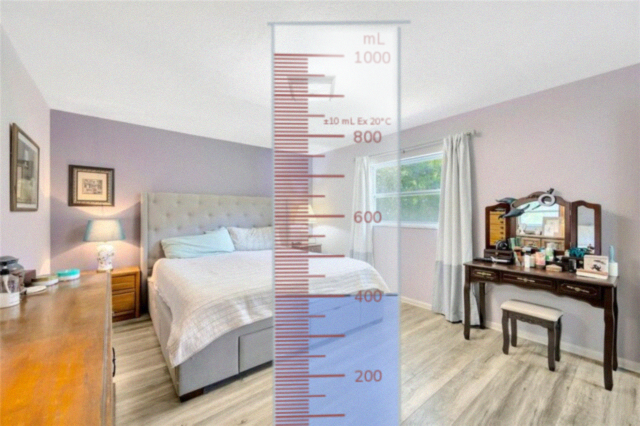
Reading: 400 mL
